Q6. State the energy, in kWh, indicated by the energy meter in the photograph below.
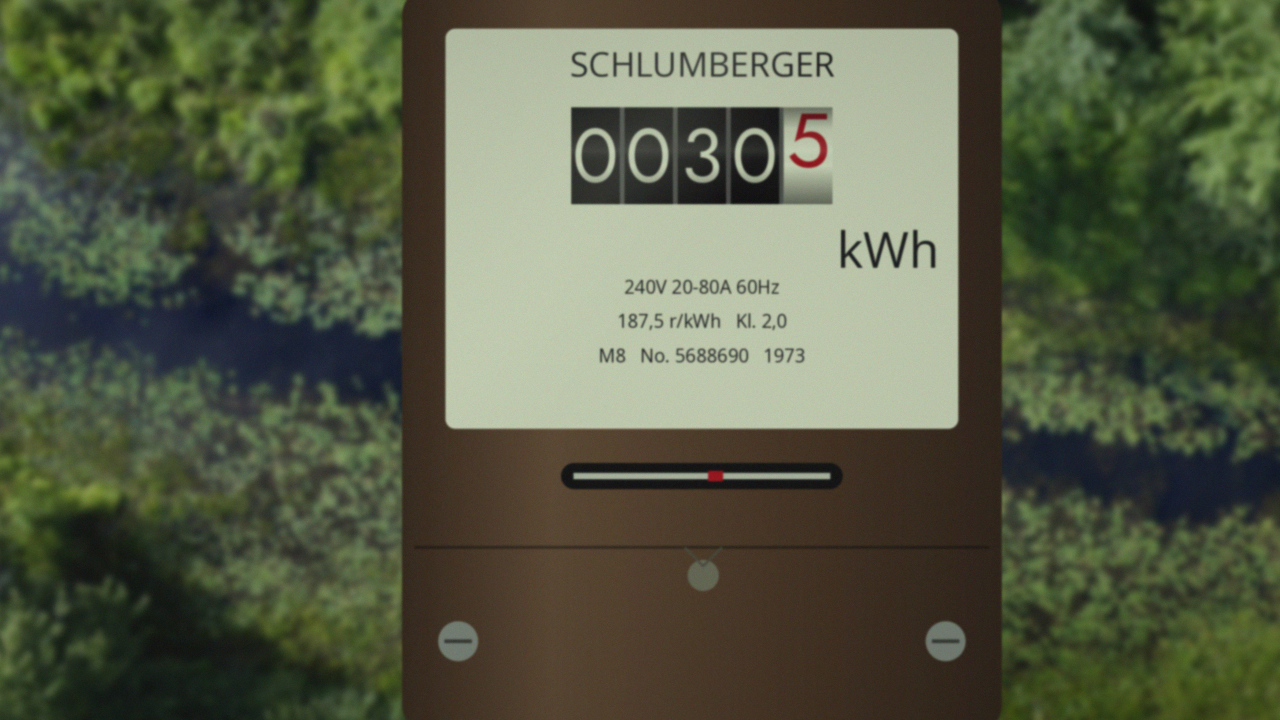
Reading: 30.5 kWh
